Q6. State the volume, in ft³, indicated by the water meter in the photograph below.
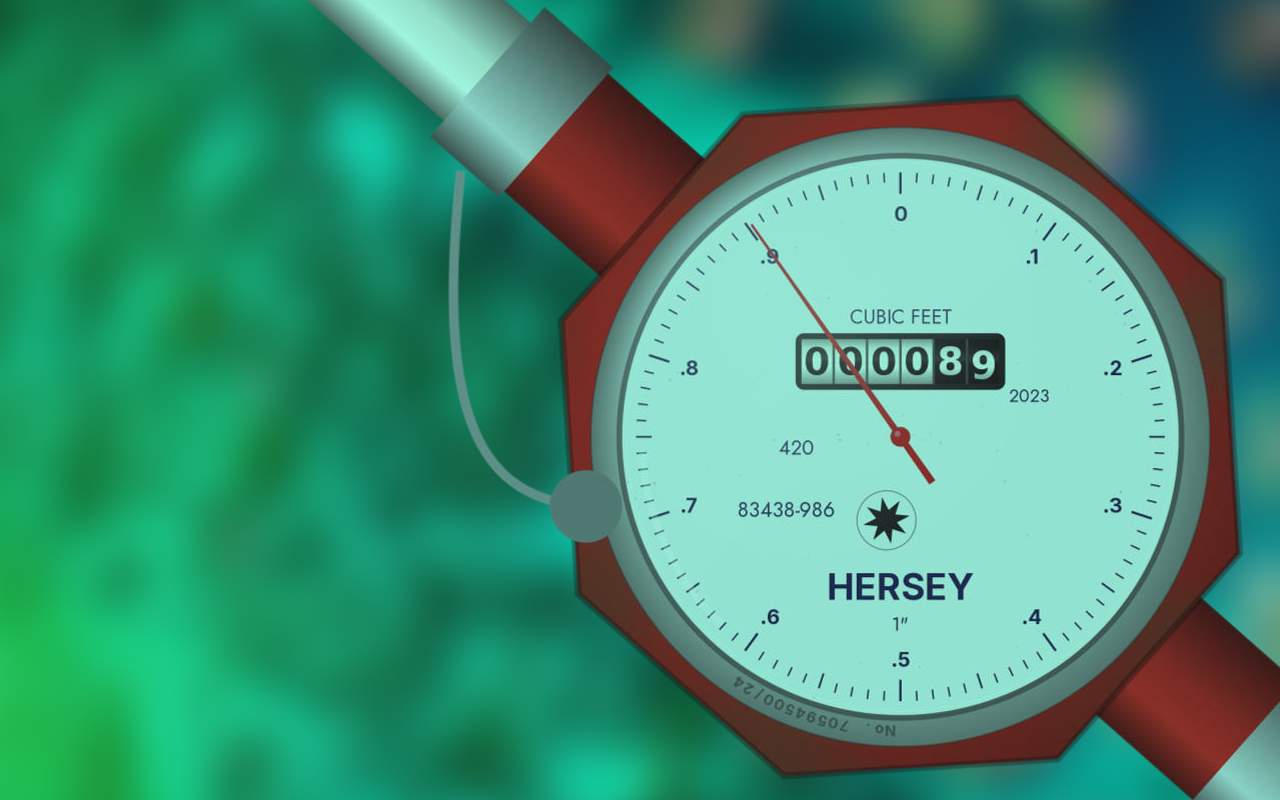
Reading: 88.90 ft³
